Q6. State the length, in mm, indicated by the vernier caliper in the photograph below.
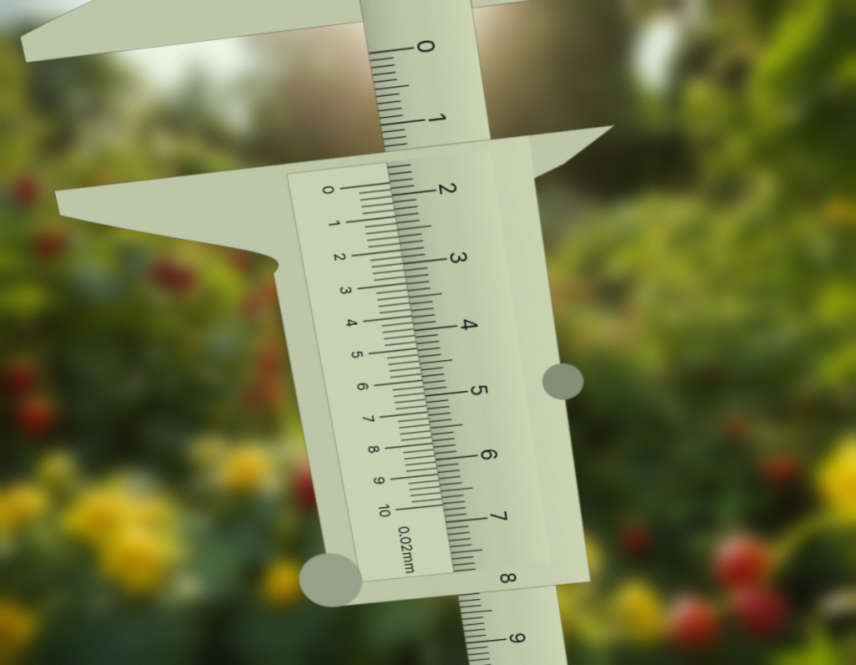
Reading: 18.2 mm
